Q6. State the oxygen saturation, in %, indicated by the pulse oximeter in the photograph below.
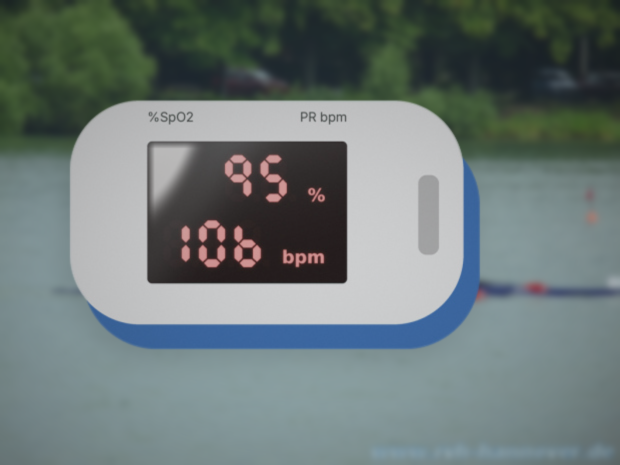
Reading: 95 %
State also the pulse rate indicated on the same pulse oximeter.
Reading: 106 bpm
